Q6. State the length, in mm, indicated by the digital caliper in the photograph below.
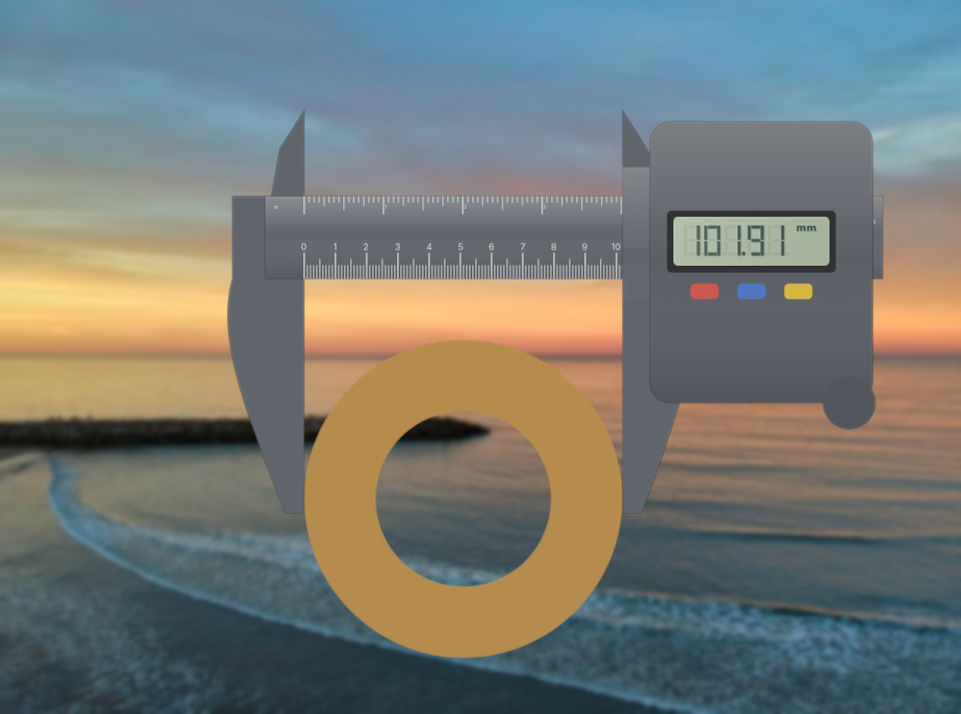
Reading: 101.91 mm
